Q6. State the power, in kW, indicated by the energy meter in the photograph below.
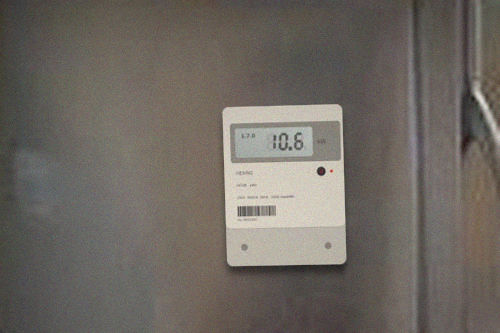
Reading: 10.6 kW
